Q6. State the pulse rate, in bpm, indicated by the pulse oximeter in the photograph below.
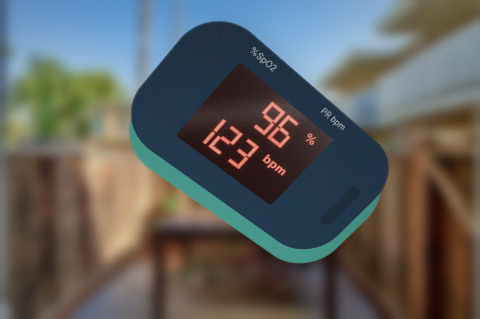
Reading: 123 bpm
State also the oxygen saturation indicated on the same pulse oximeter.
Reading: 96 %
